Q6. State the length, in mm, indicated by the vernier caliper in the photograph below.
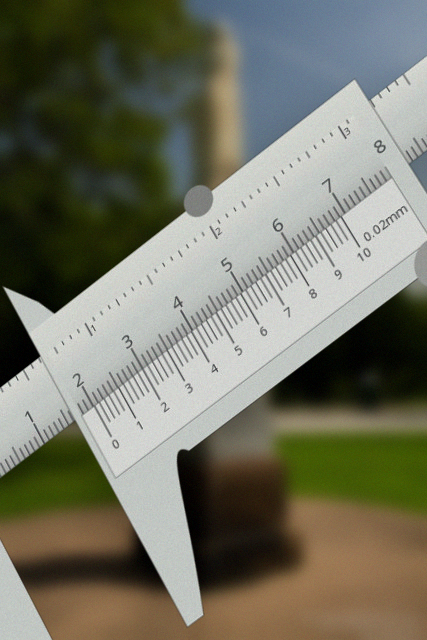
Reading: 20.2 mm
